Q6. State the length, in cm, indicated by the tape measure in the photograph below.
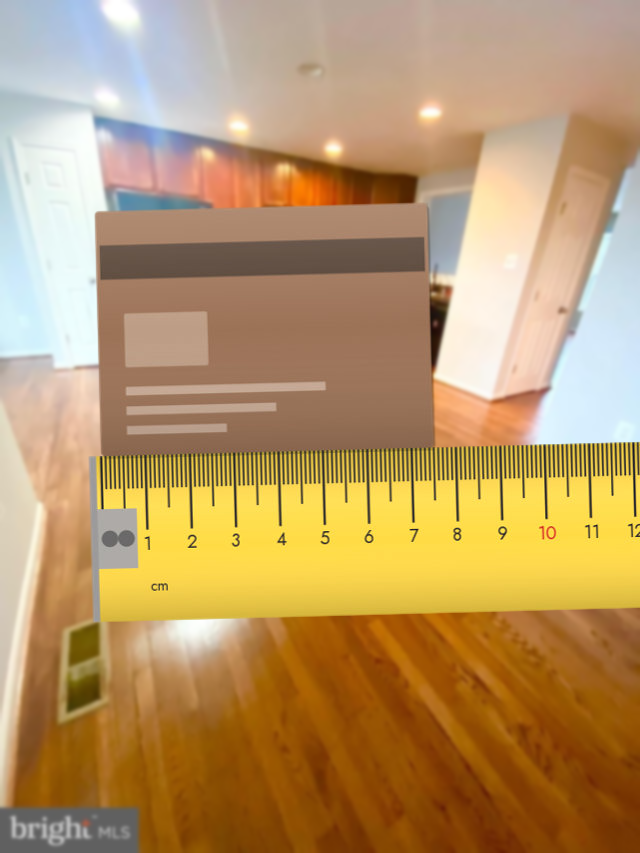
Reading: 7.5 cm
